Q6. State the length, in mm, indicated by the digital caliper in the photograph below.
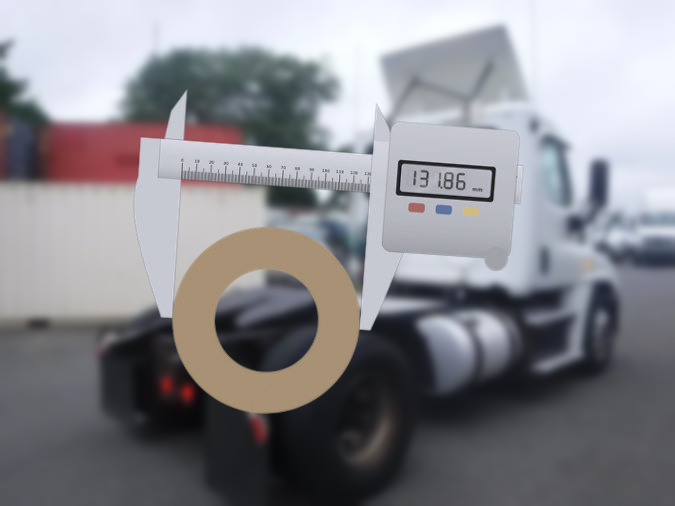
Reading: 131.86 mm
